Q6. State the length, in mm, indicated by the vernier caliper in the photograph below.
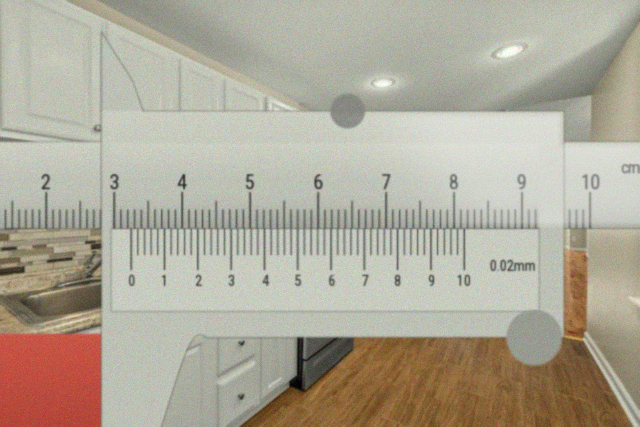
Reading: 32.5 mm
